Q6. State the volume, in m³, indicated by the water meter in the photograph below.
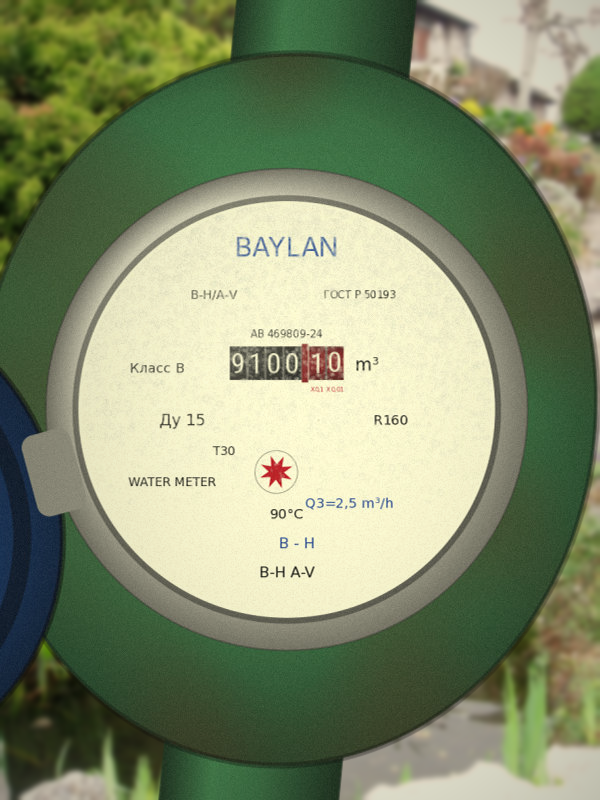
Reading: 9100.10 m³
